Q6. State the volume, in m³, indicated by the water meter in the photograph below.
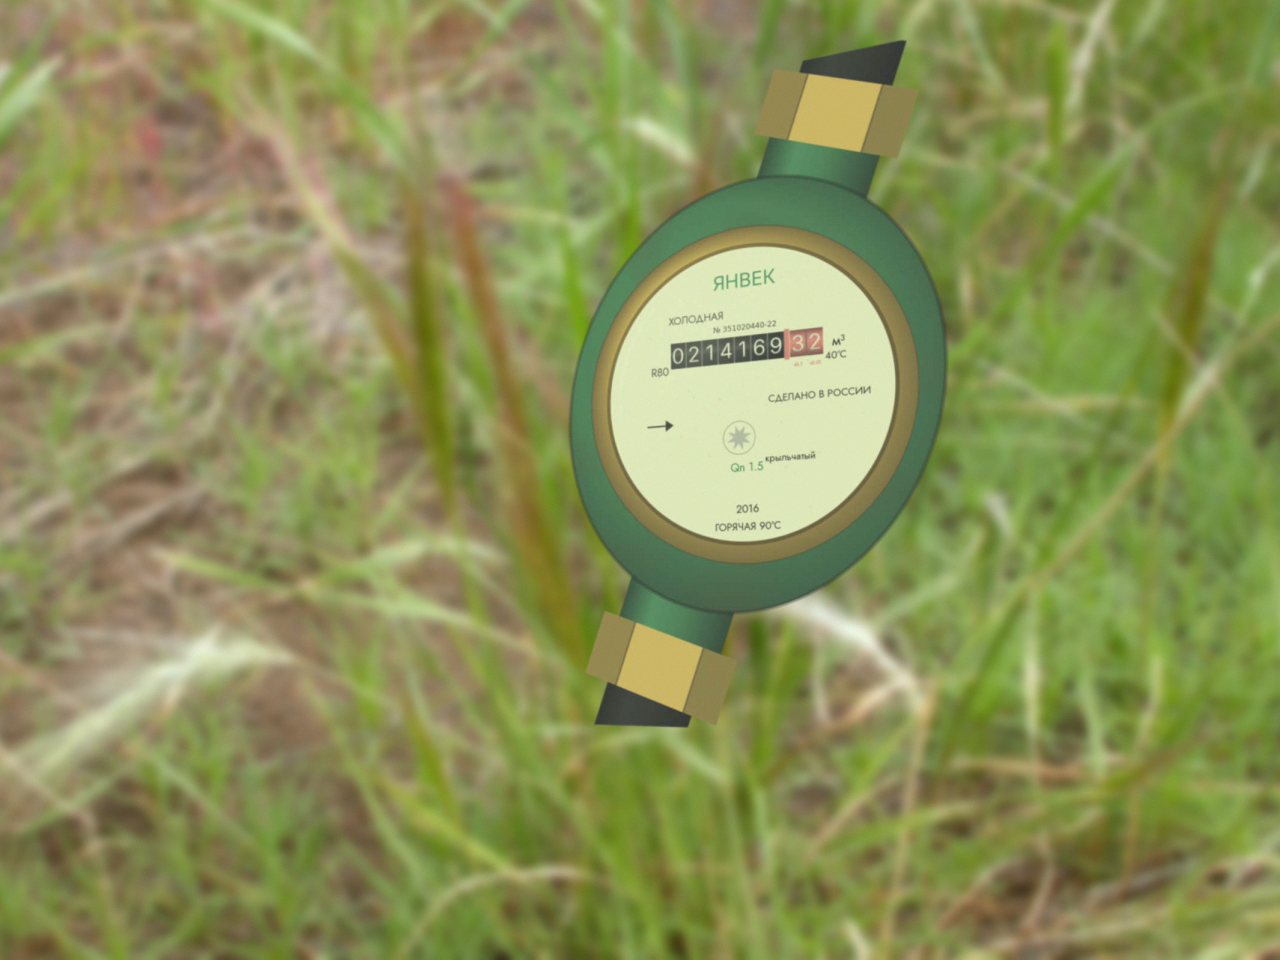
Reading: 214169.32 m³
